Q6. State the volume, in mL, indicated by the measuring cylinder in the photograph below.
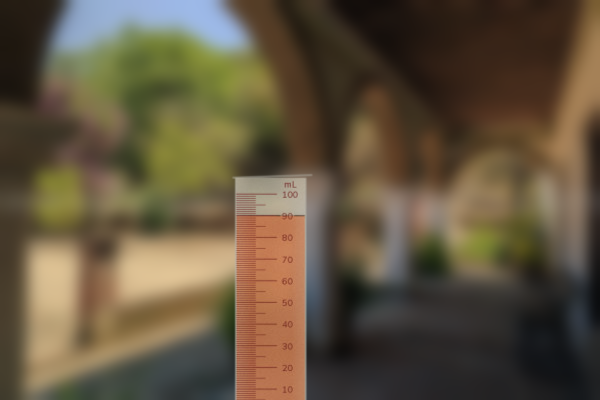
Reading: 90 mL
